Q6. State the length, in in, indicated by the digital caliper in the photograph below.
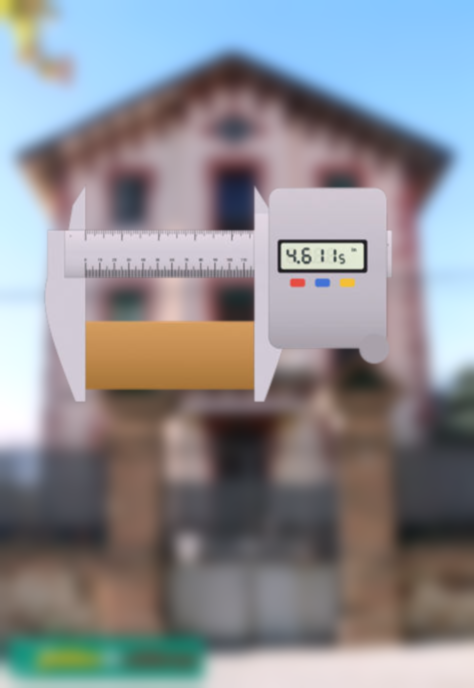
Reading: 4.6115 in
